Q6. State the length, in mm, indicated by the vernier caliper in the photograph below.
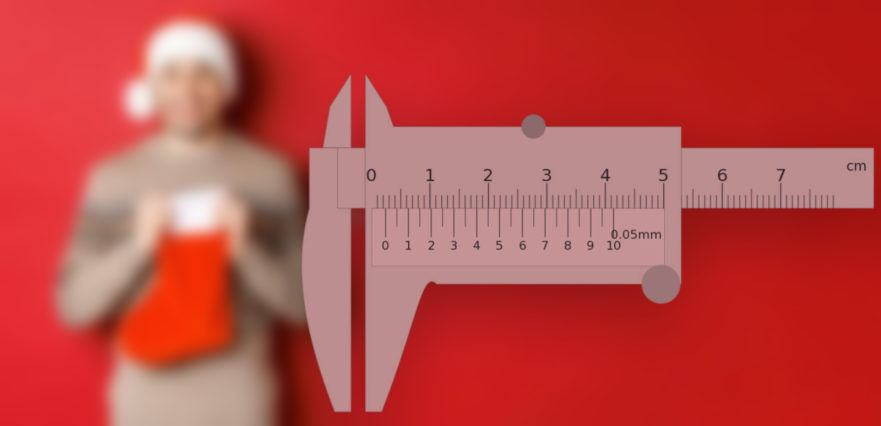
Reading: 2.4 mm
